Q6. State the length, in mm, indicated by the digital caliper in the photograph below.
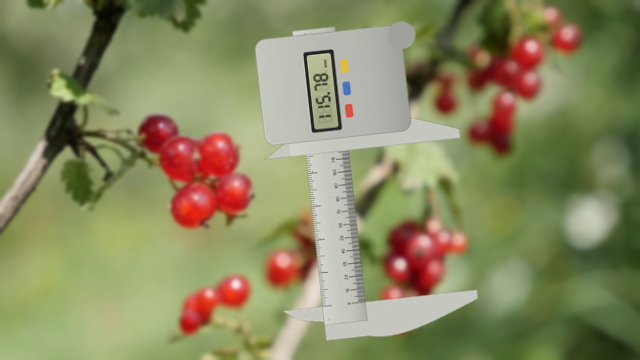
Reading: 115.78 mm
